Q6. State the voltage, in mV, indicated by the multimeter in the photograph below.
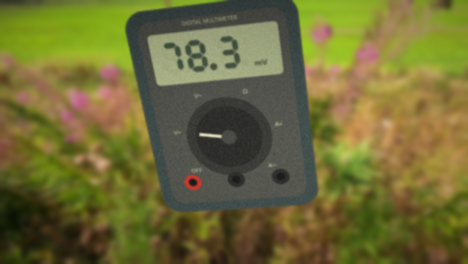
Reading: 78.3 mV
